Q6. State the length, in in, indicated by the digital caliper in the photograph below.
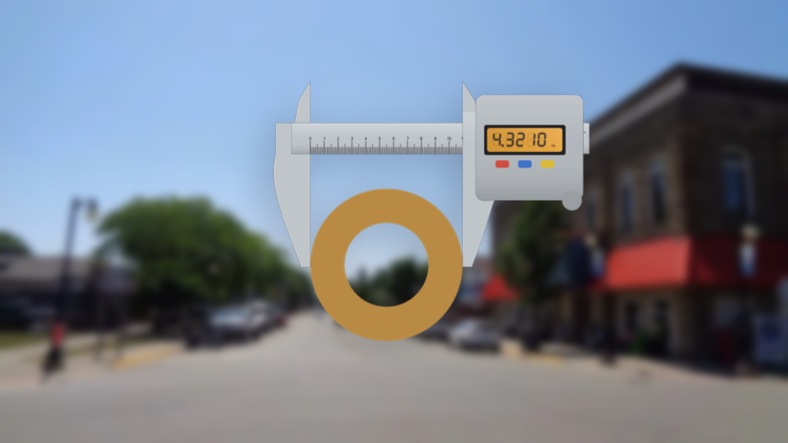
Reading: 4.3210 in
